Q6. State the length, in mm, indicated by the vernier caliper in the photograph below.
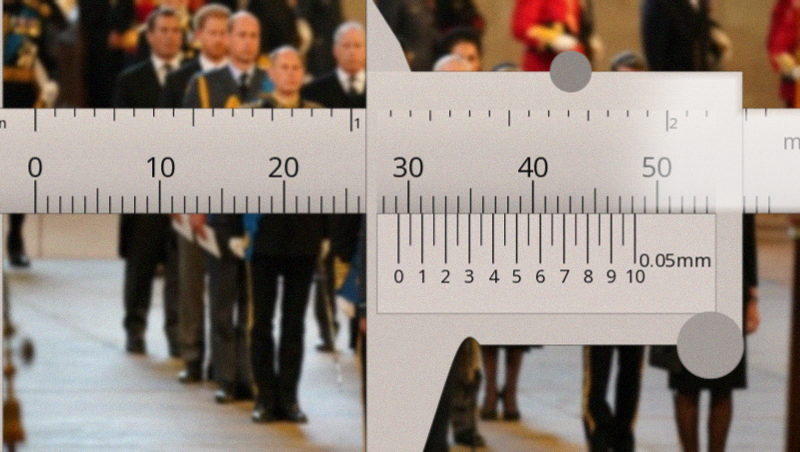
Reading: 29.2 mm
